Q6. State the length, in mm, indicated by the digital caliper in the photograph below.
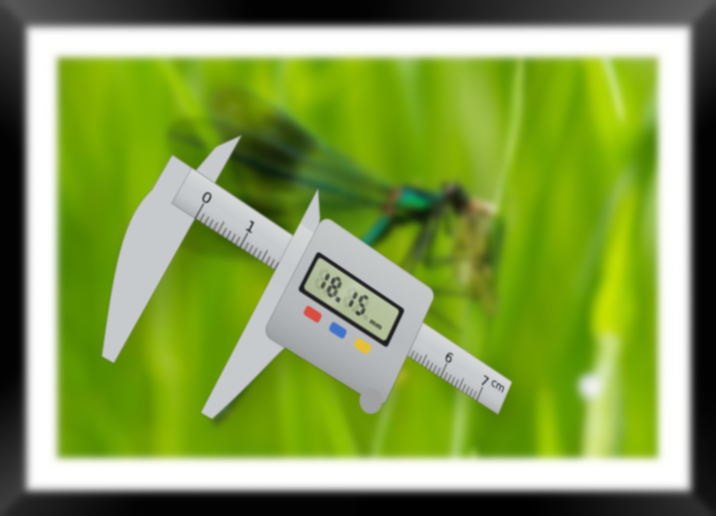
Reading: 18.15 mm
